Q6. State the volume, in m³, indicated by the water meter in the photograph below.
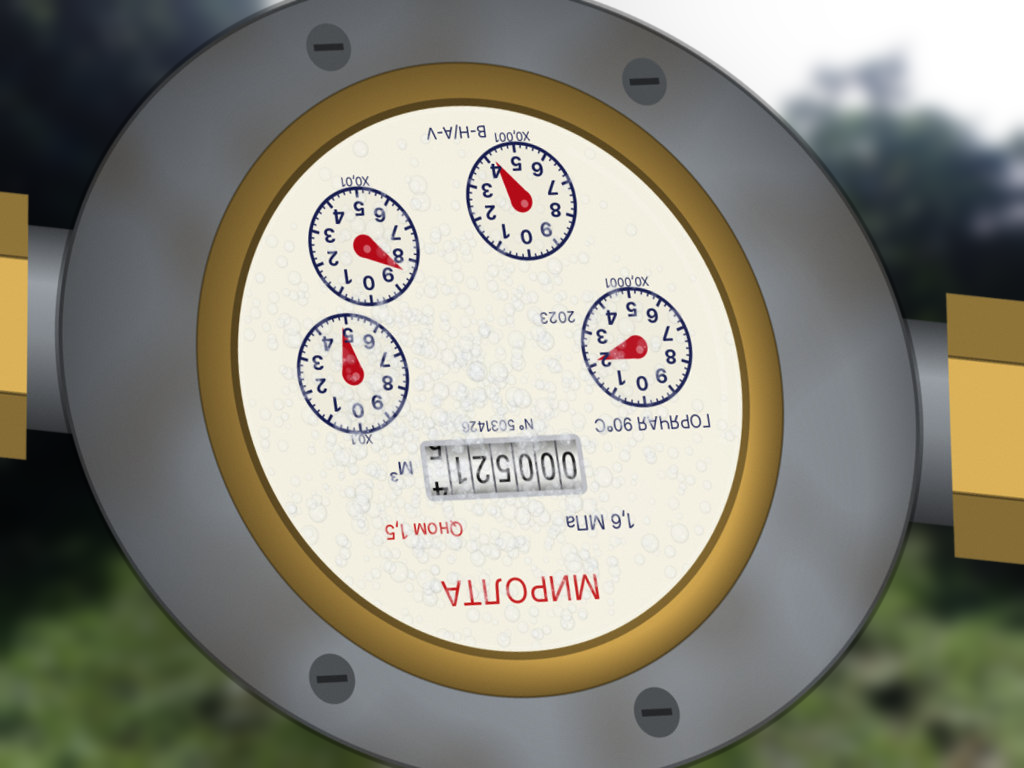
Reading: 5214.4842 m³
